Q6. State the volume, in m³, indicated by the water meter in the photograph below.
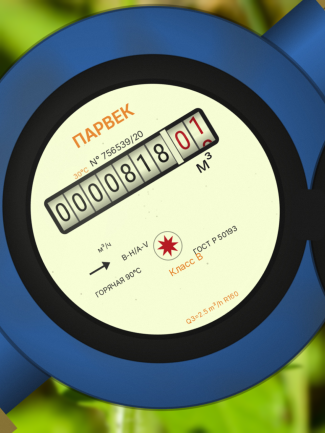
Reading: 818.01 m³
